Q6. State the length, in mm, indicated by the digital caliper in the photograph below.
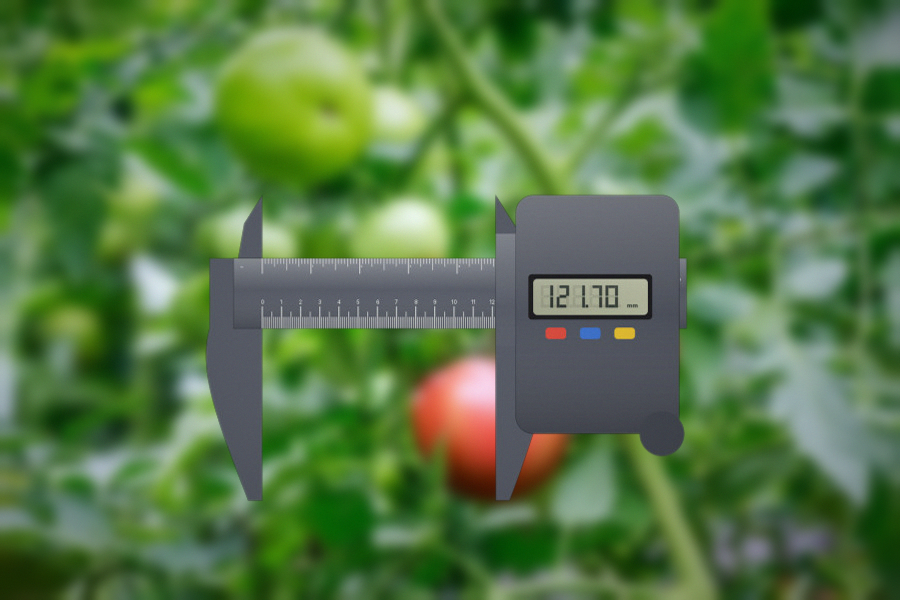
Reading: 121.70 mm
